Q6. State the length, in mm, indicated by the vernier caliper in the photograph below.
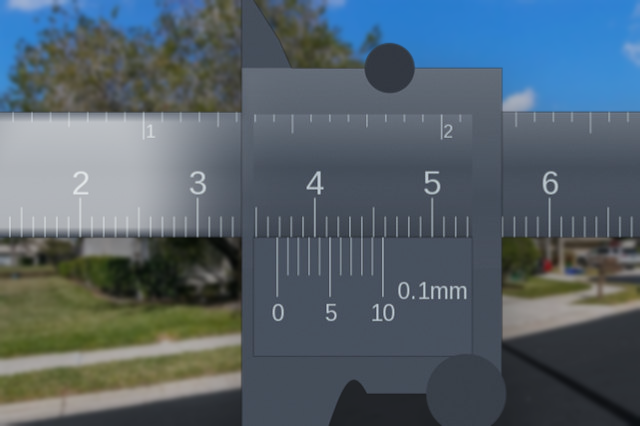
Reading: 36.8 mm
